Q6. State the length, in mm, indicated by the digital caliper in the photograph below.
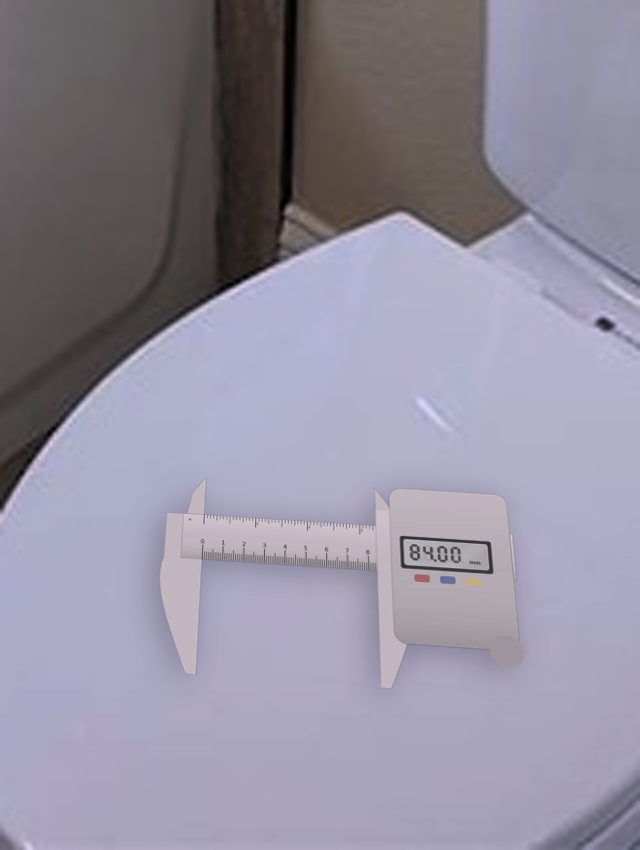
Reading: 84.00 mm
